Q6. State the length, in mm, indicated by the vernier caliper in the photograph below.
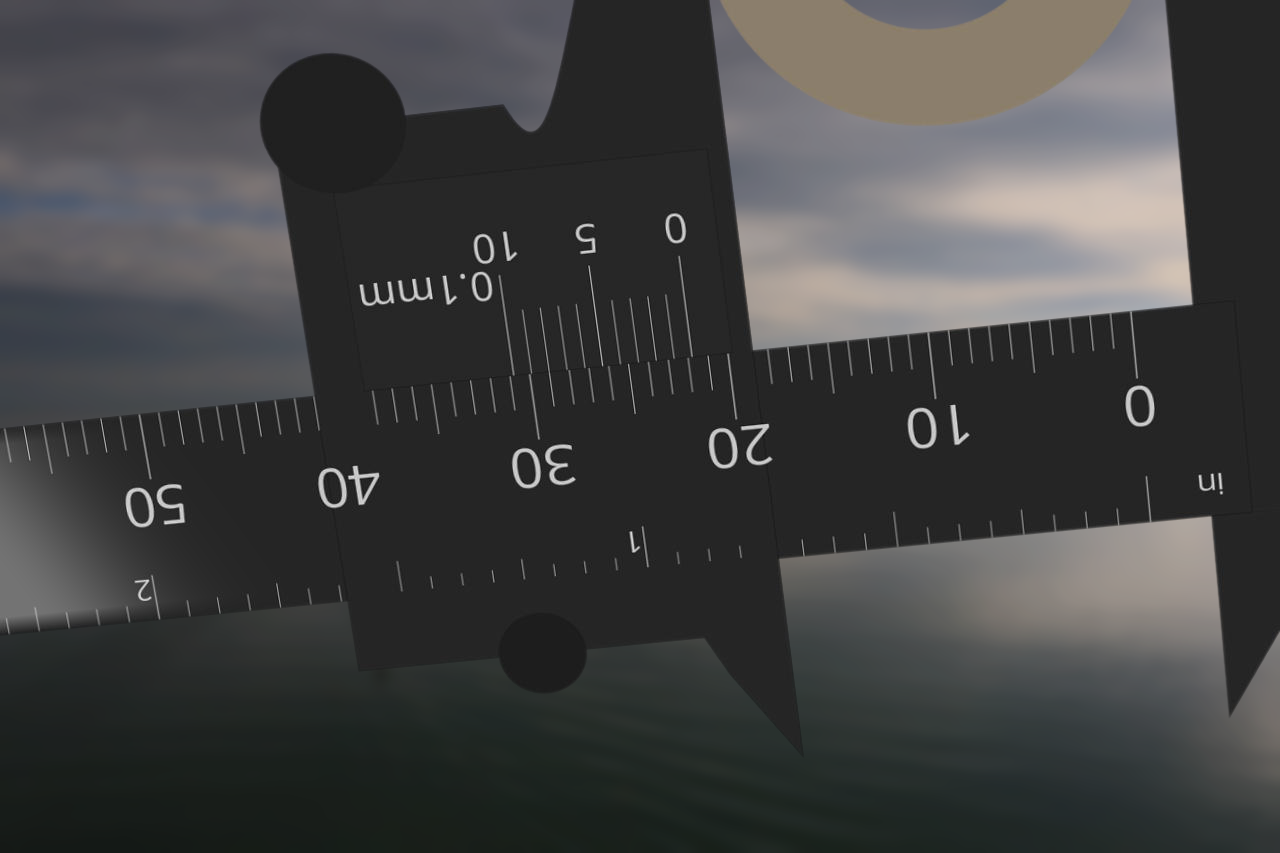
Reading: 21.8 mm
